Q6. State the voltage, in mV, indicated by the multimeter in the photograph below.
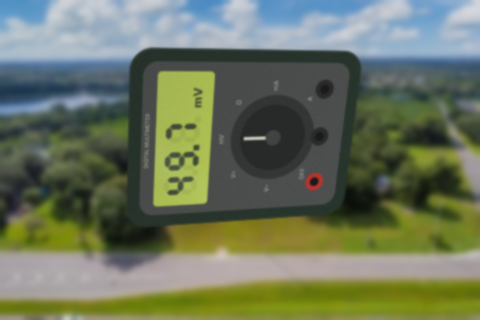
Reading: 49.7 mV
